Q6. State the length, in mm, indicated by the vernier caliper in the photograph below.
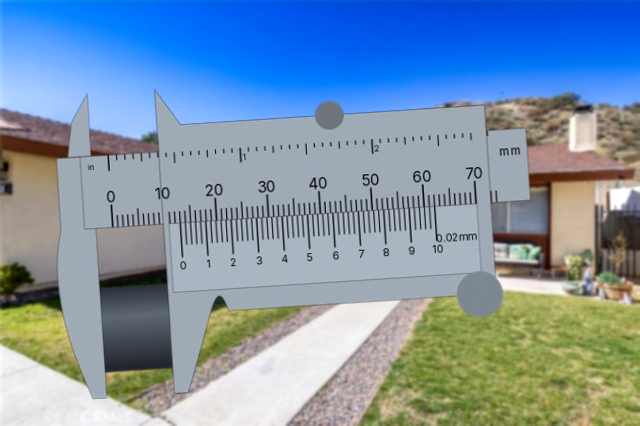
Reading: 13.0 mm
